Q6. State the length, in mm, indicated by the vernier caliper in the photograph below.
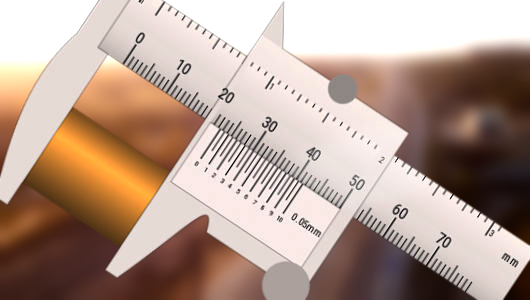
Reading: 22.5 mm
